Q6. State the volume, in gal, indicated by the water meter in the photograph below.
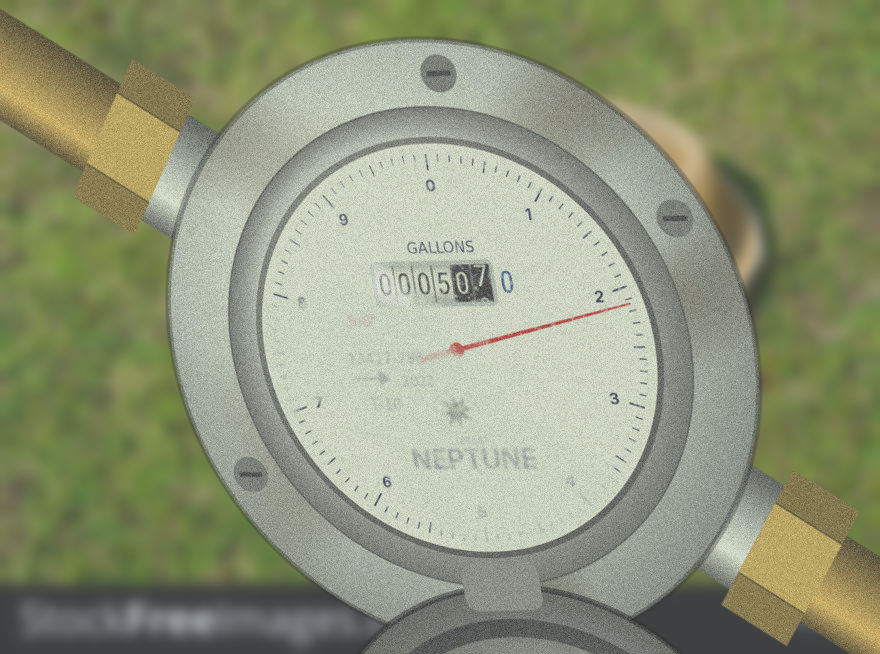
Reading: 5072.1 gal
